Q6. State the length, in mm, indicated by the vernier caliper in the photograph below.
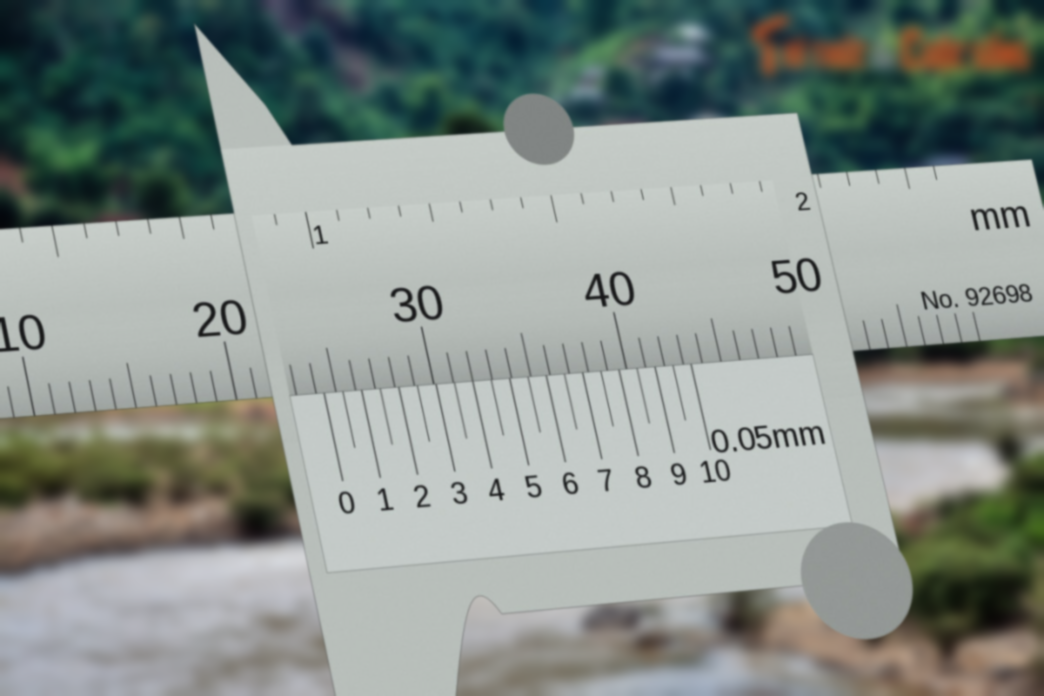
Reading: 24.4 mm
